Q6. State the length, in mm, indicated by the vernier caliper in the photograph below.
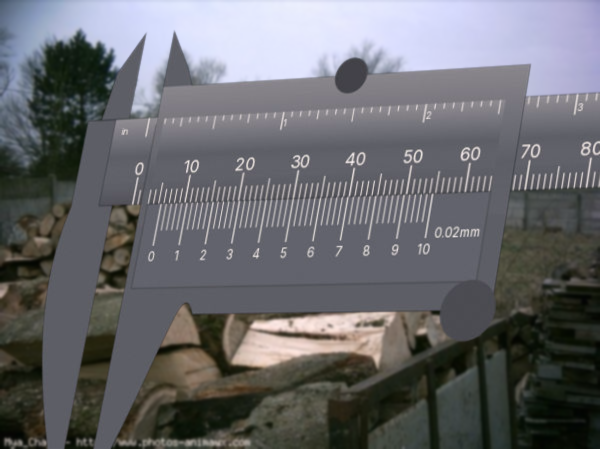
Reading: 5.5 mm
